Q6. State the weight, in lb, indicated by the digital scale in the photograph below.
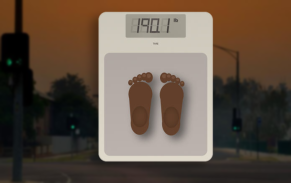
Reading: 190.1 lb
